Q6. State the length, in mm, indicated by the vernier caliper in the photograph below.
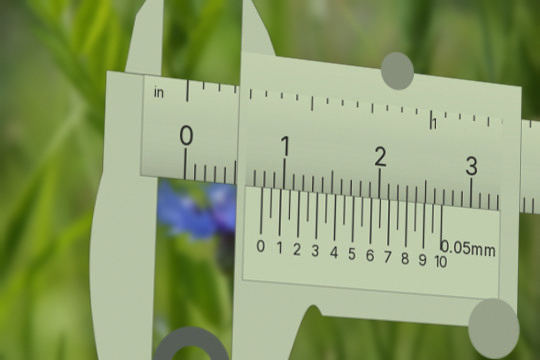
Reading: 7.8 mm
